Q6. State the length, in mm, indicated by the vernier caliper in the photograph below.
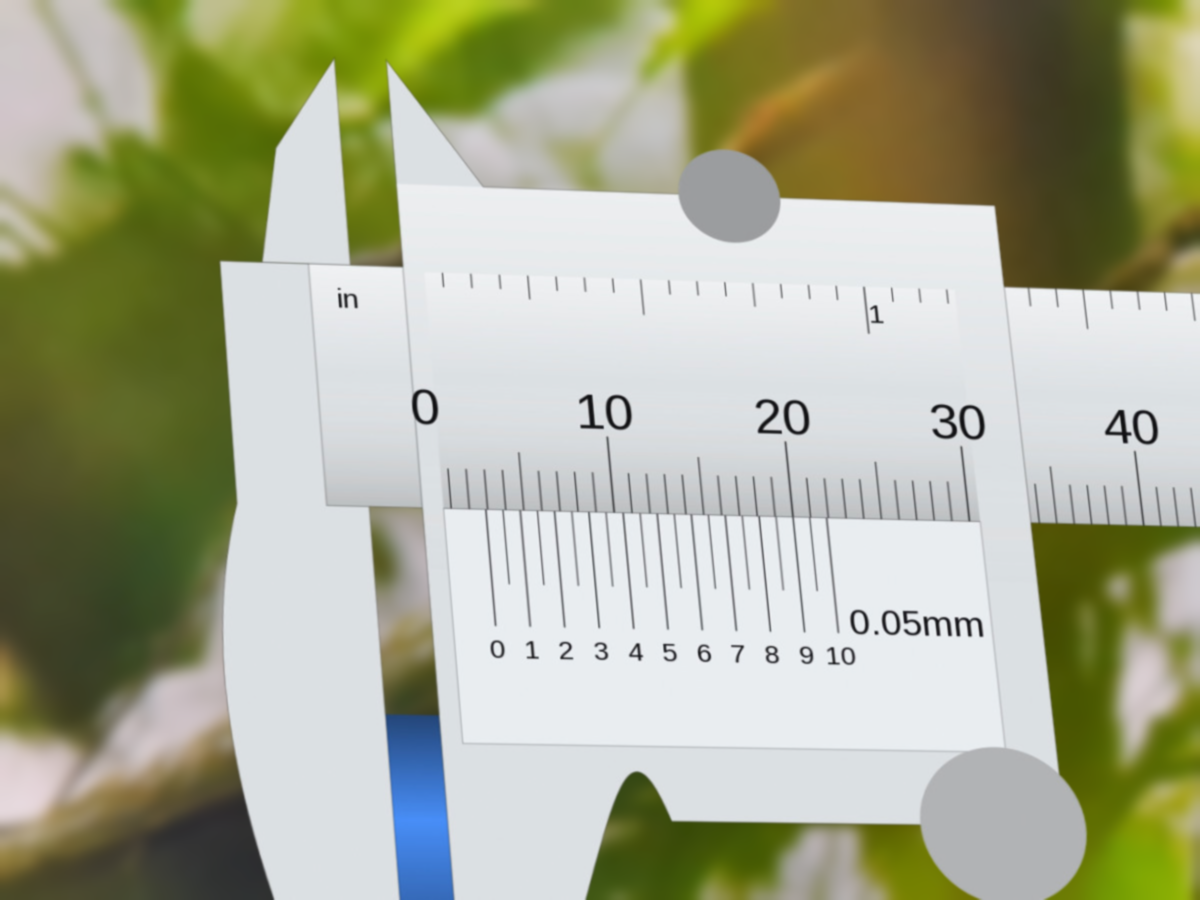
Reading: 2.9 mm
